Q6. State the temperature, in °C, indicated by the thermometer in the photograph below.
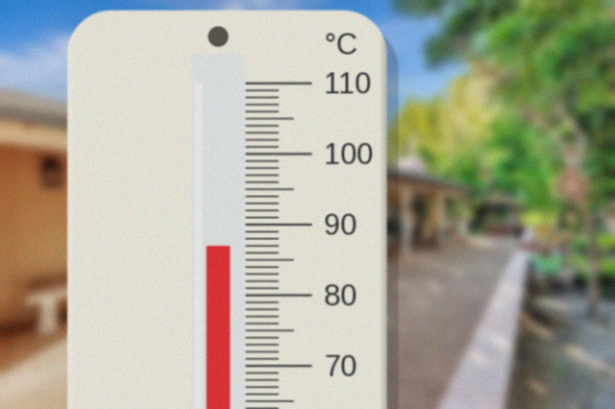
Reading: 87 °C
